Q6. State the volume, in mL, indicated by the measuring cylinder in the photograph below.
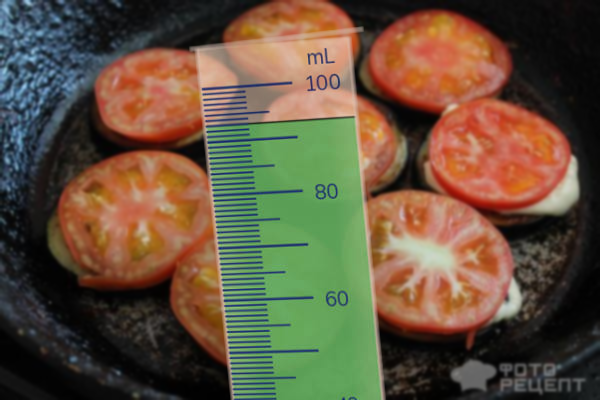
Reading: 93 mL
